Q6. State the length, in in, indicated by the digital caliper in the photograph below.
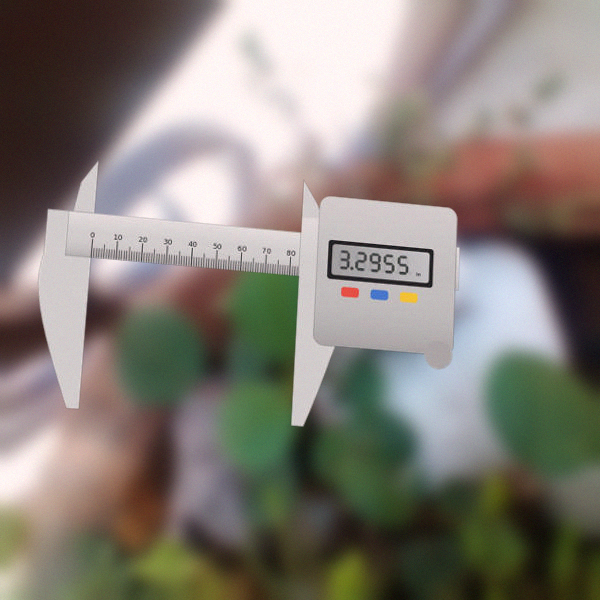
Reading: 3.2955 in
